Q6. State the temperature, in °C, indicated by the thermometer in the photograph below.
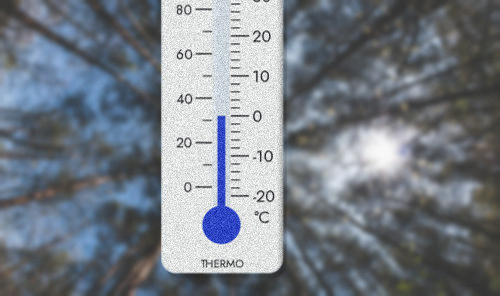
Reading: 0 °C
